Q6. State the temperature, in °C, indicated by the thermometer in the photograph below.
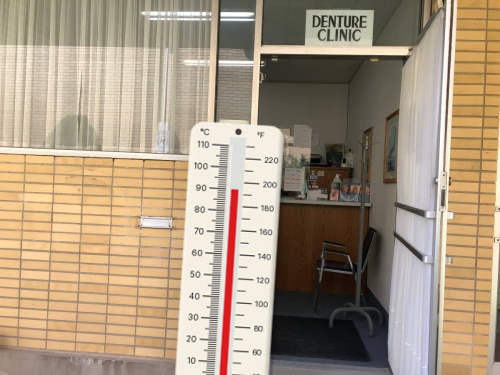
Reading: 90 °C
